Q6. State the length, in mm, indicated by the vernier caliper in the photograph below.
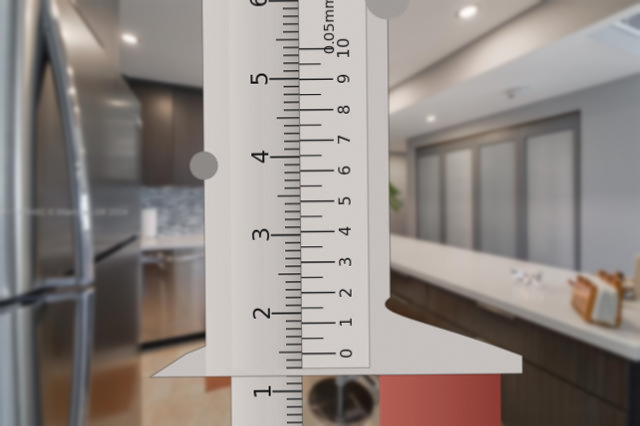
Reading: 14.8 mm
